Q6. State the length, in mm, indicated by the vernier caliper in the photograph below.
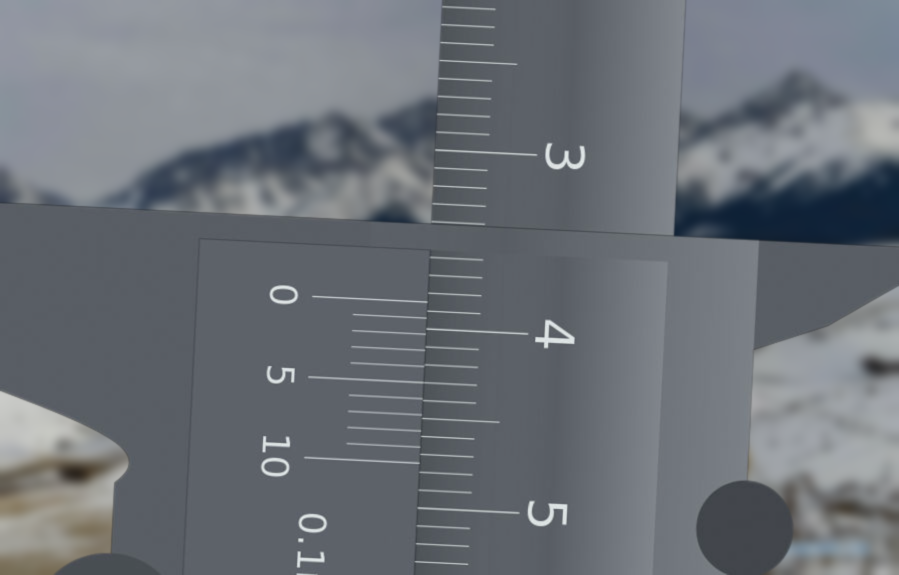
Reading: 38.5 mm
